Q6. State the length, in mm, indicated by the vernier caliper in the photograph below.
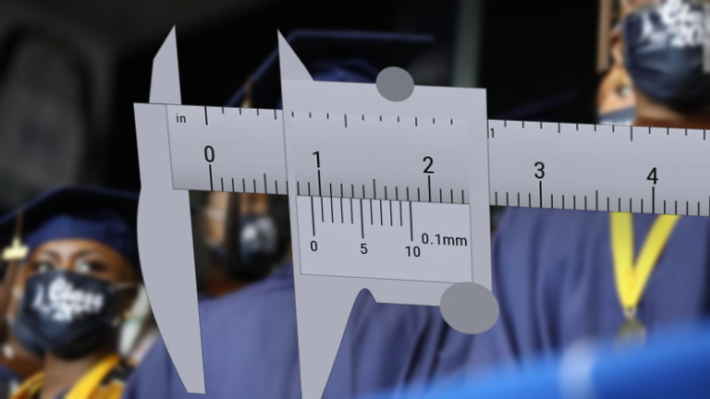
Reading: 9.2 mm
